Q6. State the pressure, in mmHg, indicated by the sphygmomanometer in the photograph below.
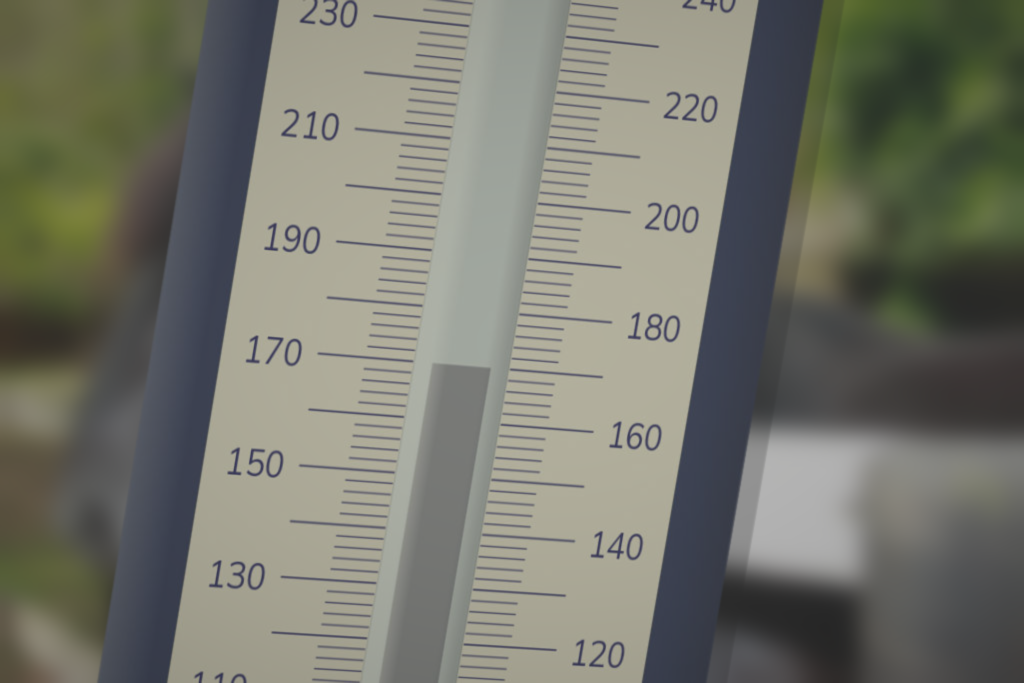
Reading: 170 mmHg
